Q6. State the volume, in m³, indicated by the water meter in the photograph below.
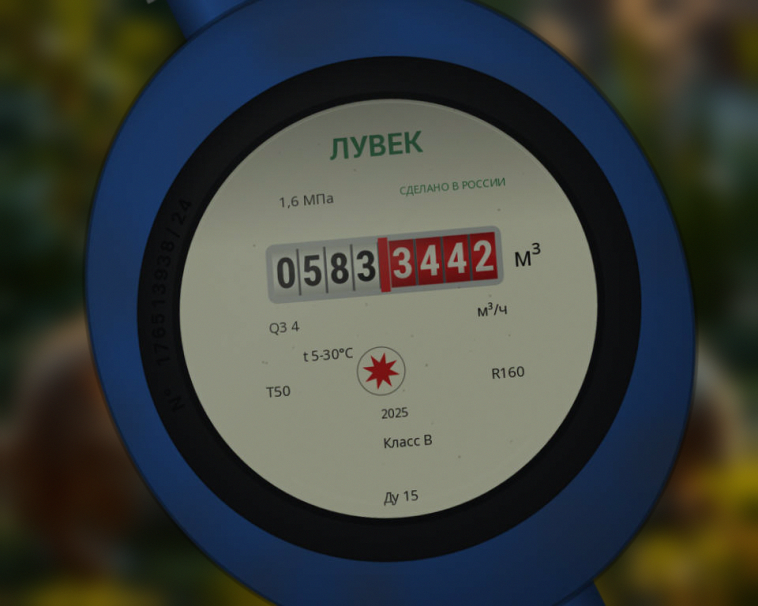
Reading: 583.3442 m³
